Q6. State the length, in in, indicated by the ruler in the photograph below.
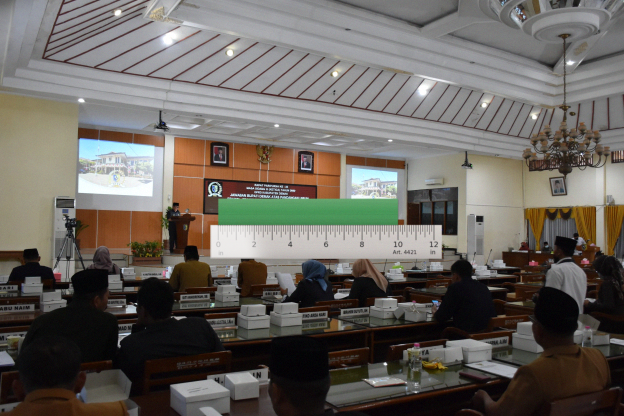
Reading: 10 in
